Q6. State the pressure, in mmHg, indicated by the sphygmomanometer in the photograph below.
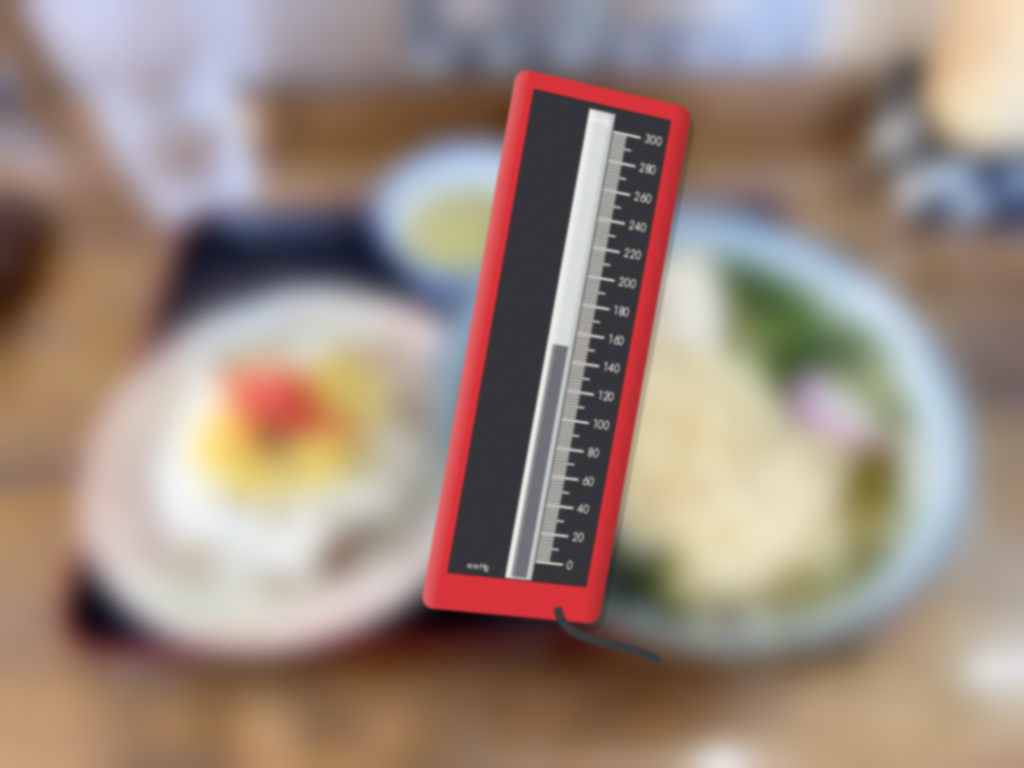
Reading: 150 mmHg
